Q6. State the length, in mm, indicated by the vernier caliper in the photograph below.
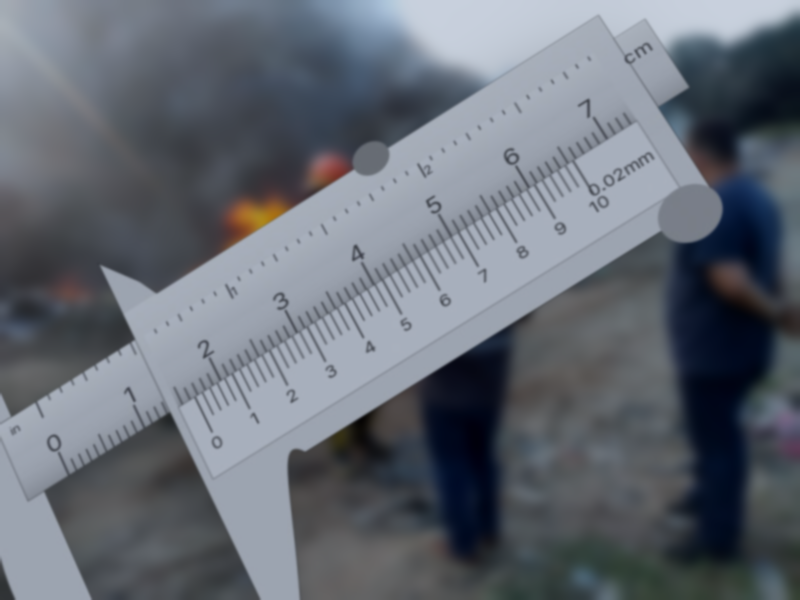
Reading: 16.6 mm
